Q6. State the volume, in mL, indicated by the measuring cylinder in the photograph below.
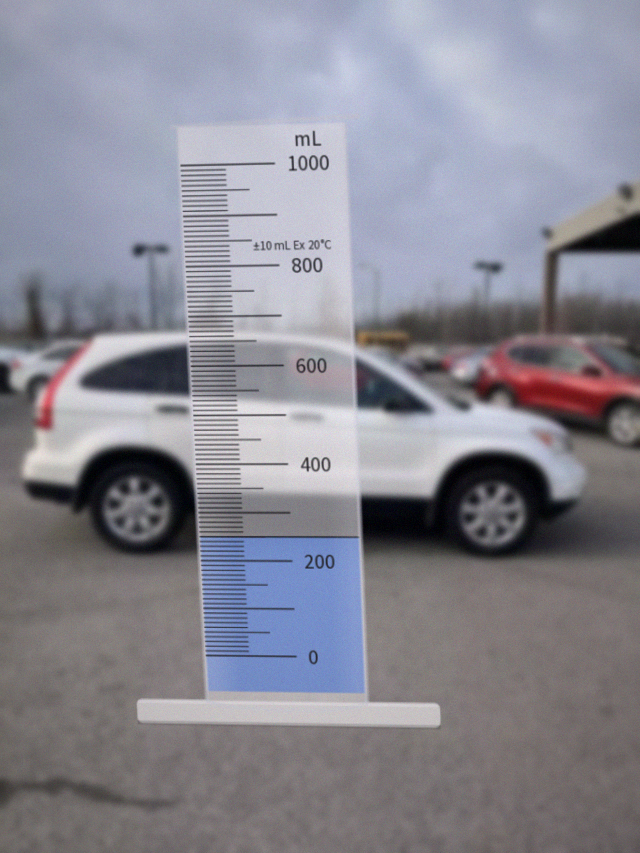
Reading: 250 mL
